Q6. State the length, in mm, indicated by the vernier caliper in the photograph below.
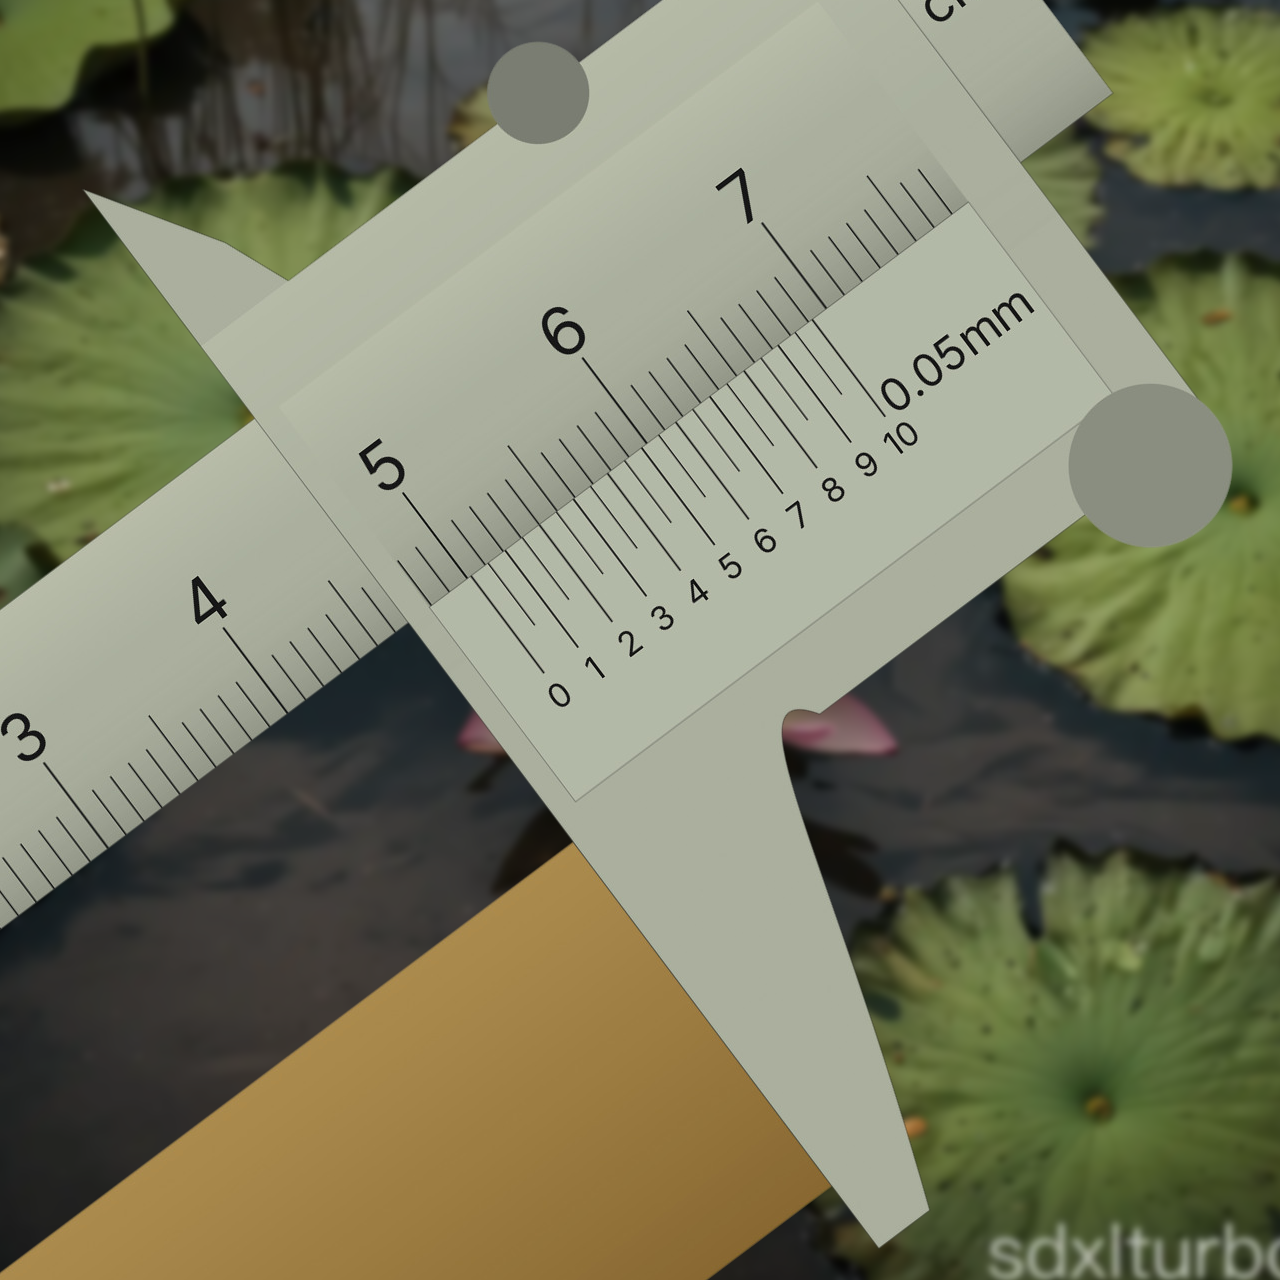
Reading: 50.2 mm
